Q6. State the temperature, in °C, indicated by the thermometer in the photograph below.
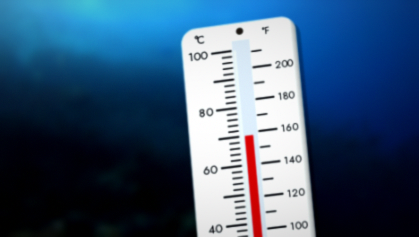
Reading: 70 °C
